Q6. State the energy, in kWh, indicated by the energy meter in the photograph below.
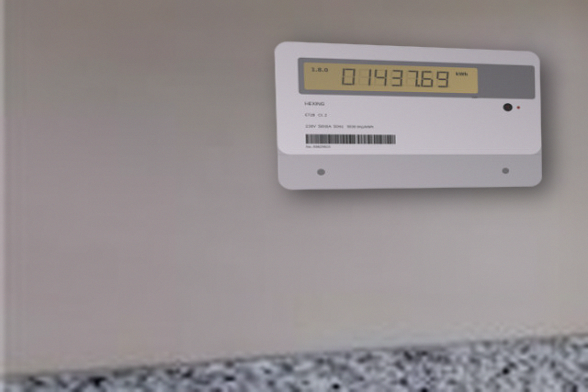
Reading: 1437.69 kWh
